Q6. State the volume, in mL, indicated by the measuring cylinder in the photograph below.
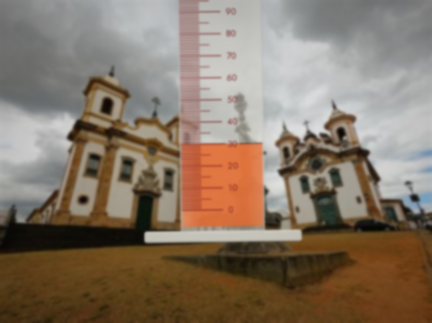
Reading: 30 mL
